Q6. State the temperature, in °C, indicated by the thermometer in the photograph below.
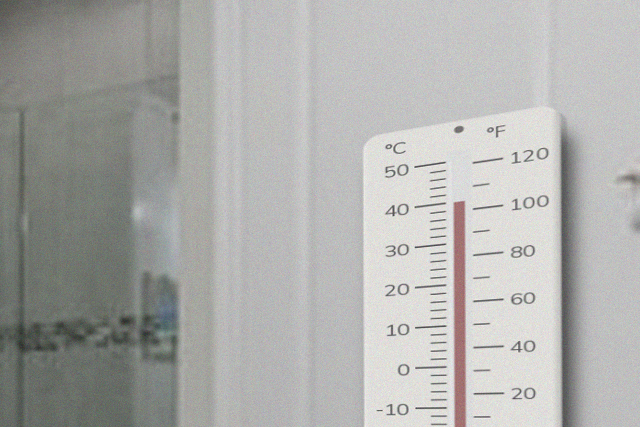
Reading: 40 °C
